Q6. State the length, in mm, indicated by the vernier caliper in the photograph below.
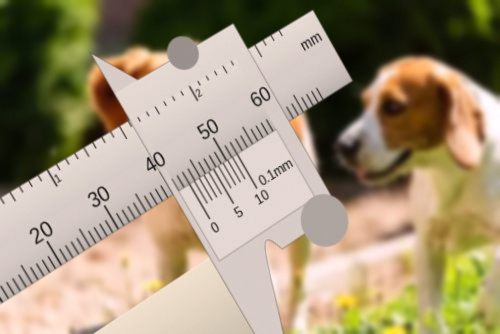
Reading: 43.0 mm
